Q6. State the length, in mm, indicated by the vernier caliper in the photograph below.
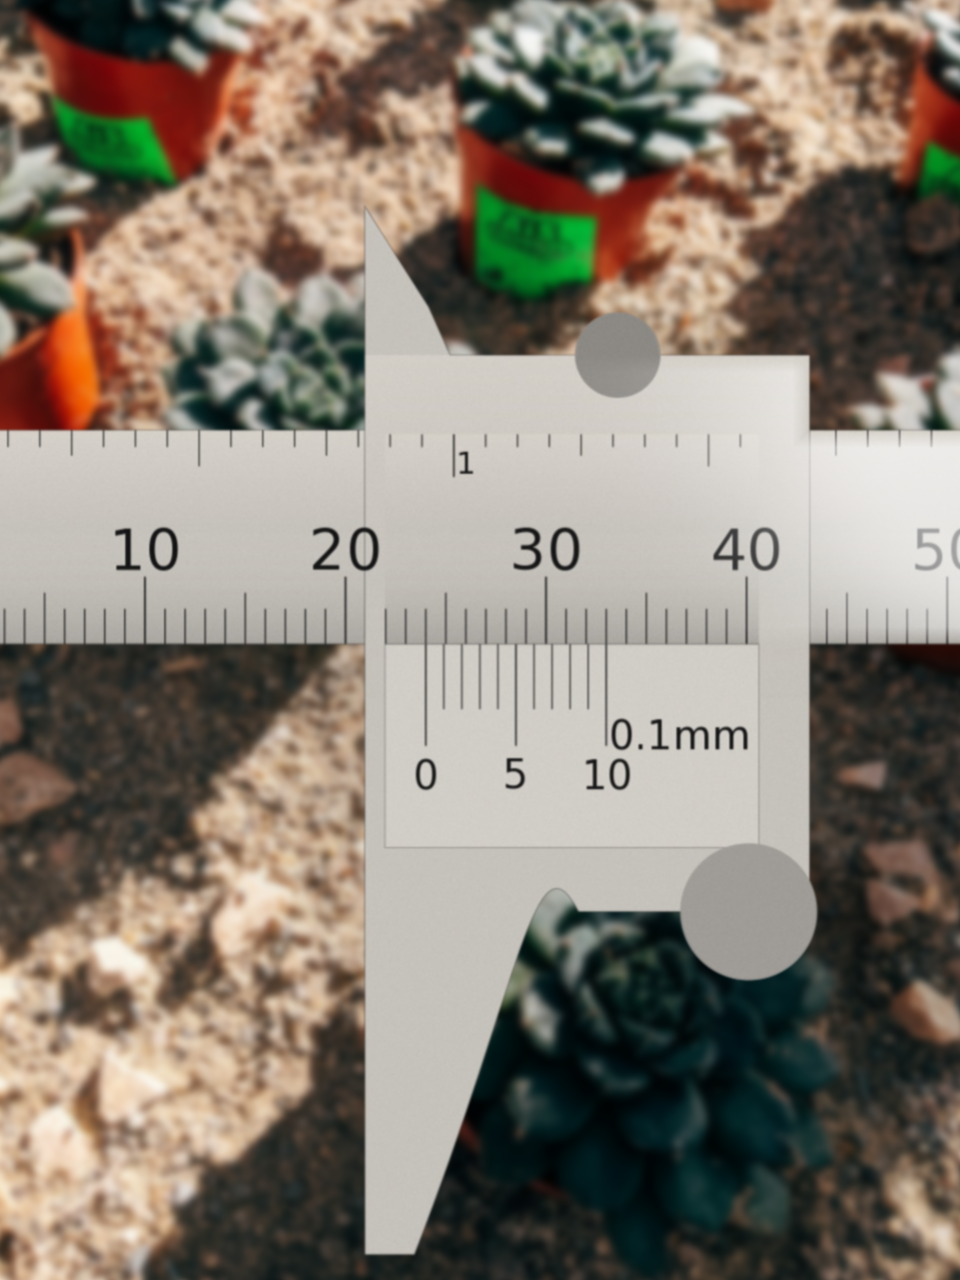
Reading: 24.0 mm
